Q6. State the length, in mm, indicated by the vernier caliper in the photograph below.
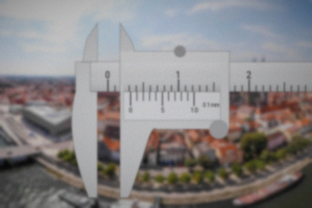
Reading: 3.2 mm
